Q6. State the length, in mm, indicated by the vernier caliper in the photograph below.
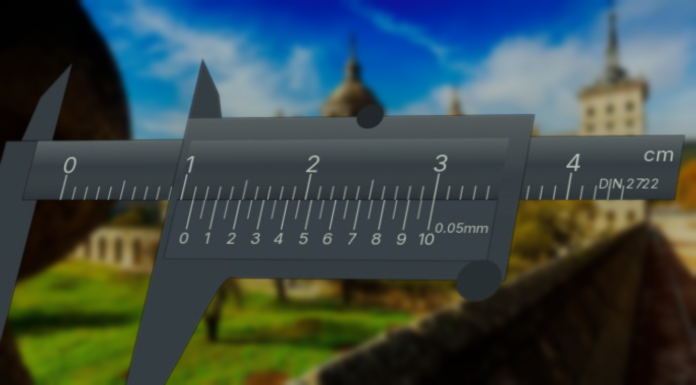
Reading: 11.0 mm
